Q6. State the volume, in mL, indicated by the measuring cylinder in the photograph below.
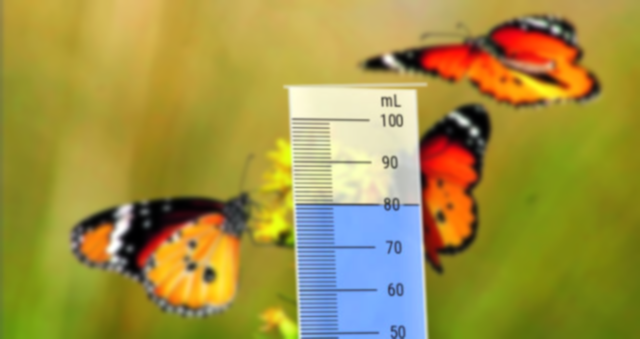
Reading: 80 mL
